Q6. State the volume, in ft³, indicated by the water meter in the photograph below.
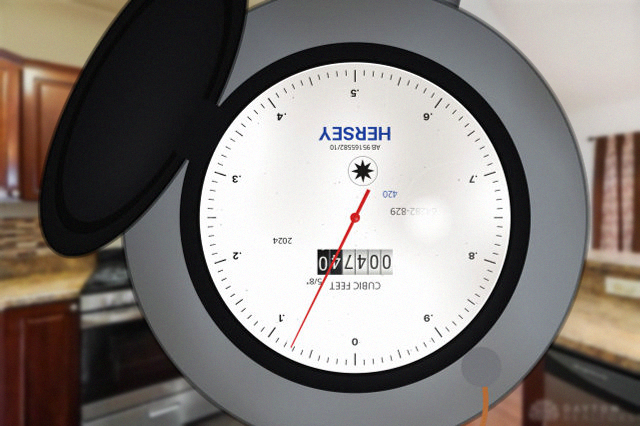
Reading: 4740.07 ft³
